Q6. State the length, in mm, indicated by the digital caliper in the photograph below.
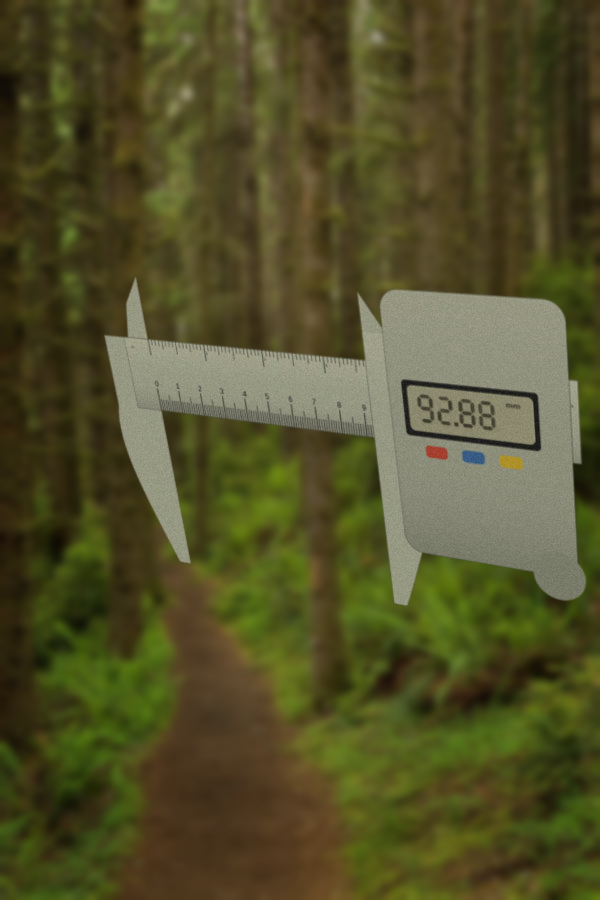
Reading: 92.88 mm
